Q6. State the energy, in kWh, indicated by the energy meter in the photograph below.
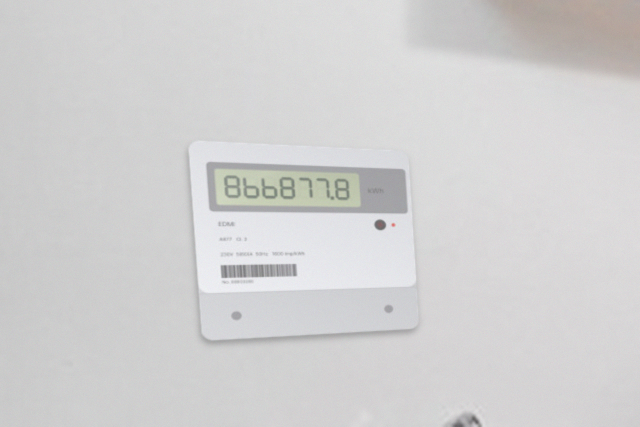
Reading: 866877.8 kWh
